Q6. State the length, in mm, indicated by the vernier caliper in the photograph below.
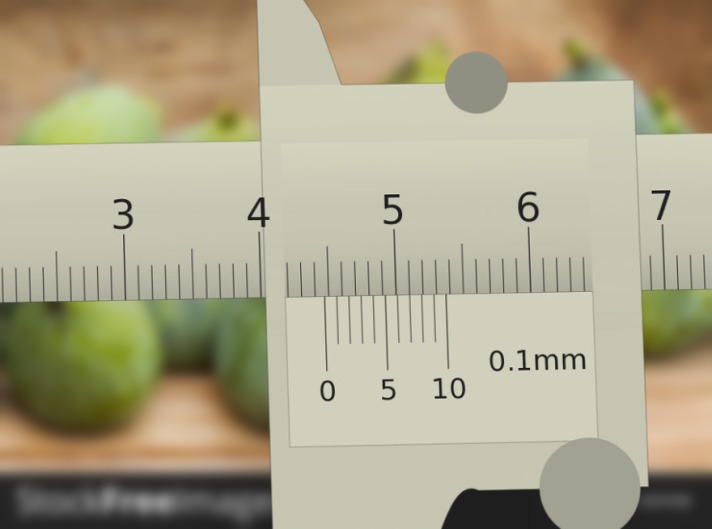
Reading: 44.7 mm
